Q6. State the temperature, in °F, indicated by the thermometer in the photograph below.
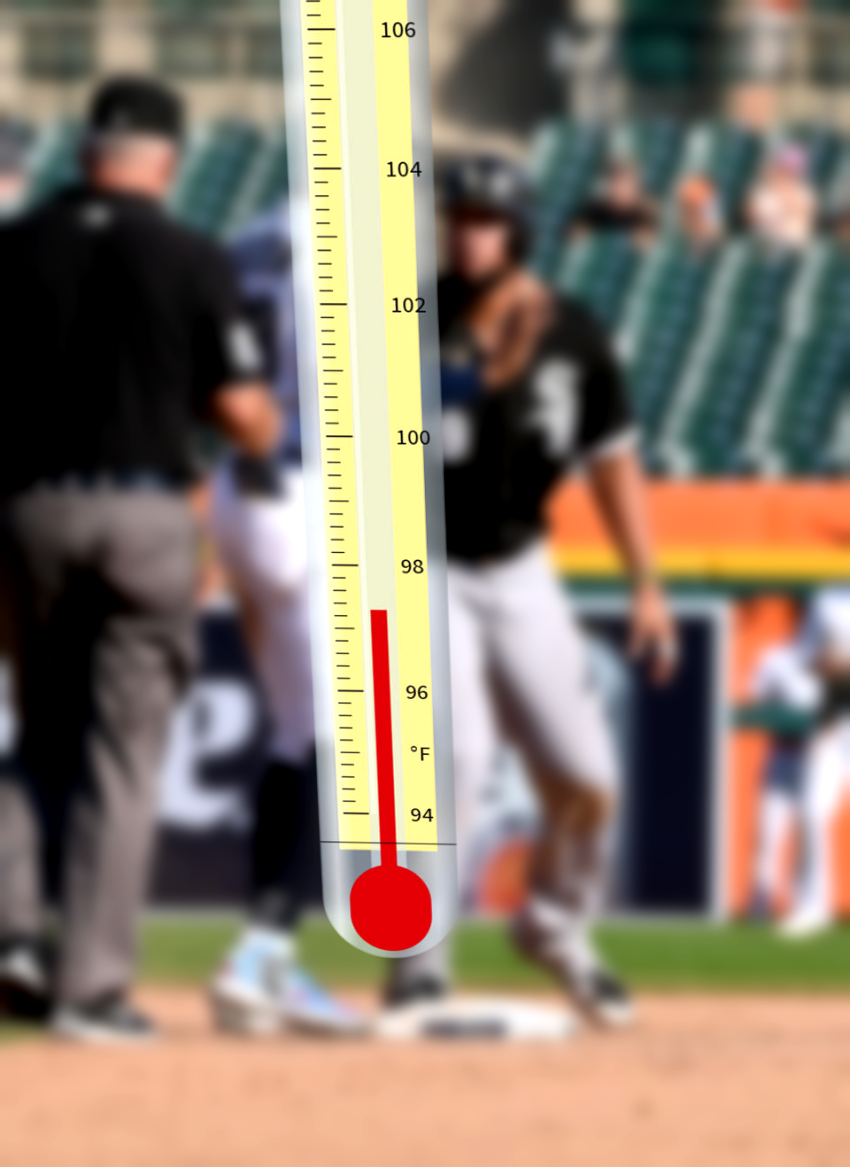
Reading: 97.3 °F
